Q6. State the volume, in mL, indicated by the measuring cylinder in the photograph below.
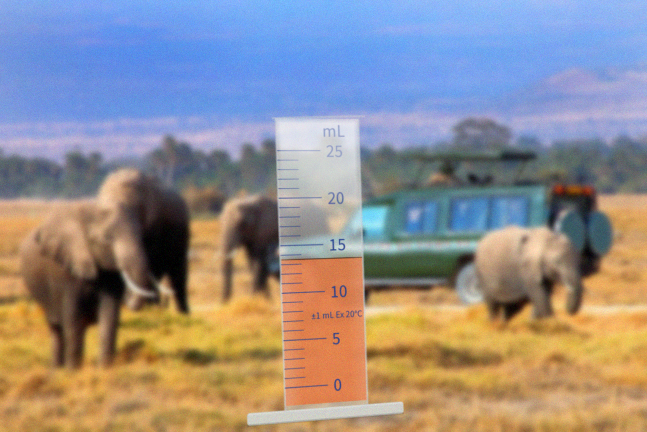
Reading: 13.5 mL
